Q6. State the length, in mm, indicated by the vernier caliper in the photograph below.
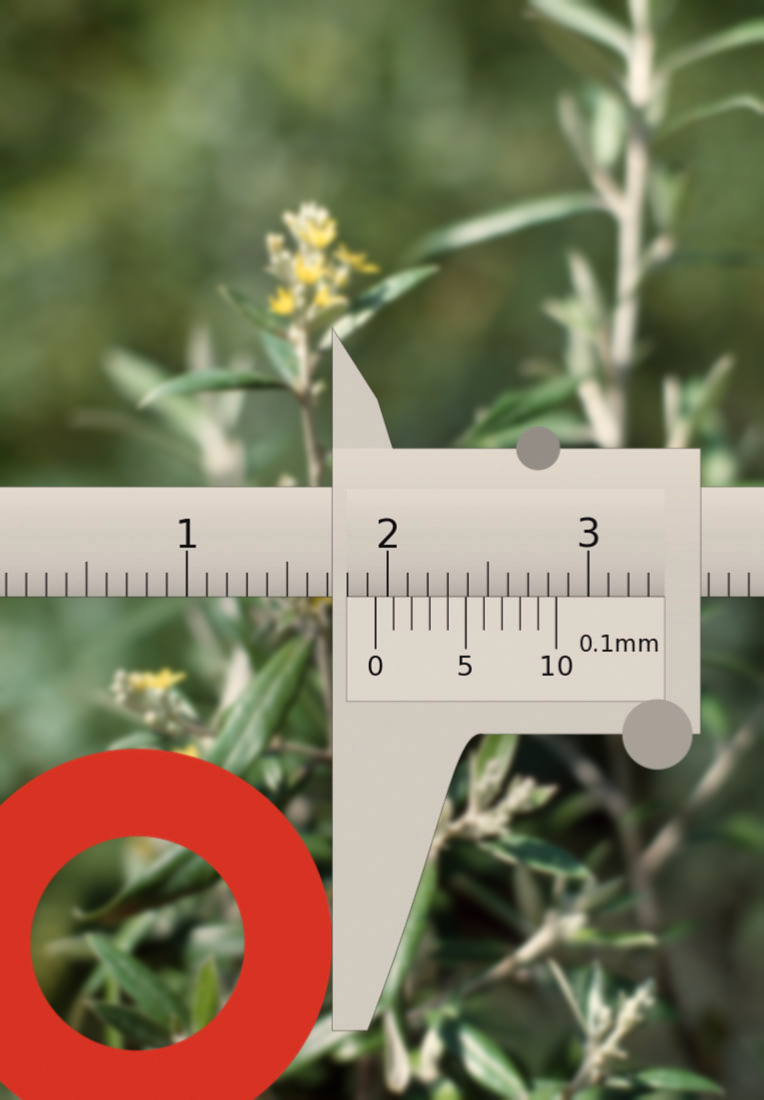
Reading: 19.4 mm
